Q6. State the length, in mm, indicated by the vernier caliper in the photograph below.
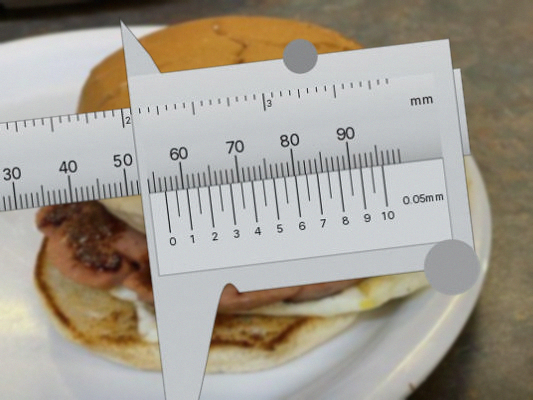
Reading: 56.8 mm
